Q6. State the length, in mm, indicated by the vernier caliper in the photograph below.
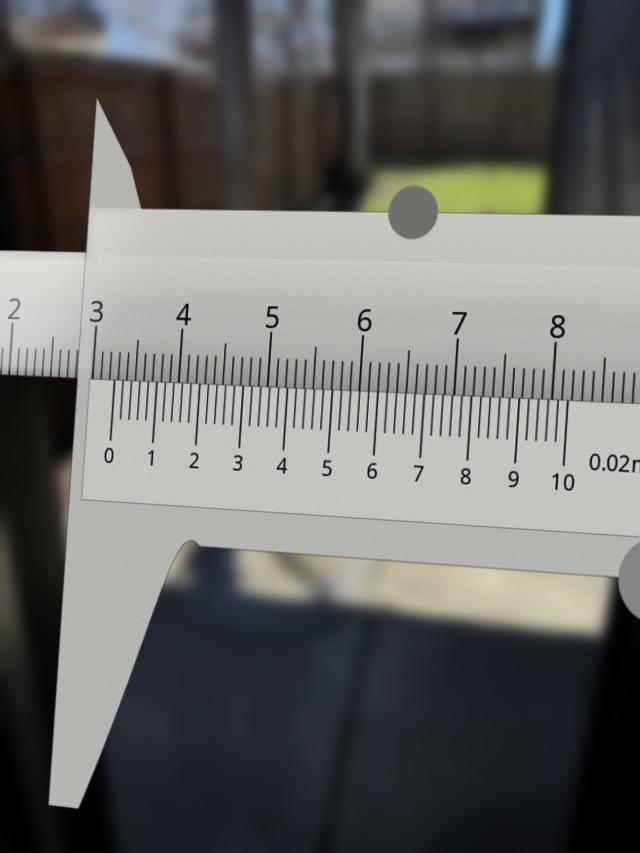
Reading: 32.6 mm
